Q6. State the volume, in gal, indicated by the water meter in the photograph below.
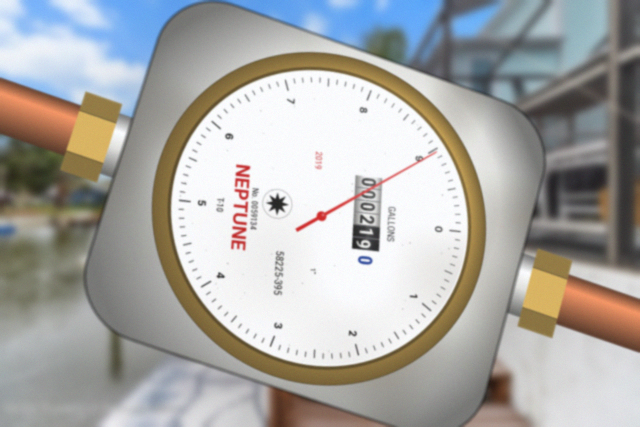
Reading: 2189.0 gal
